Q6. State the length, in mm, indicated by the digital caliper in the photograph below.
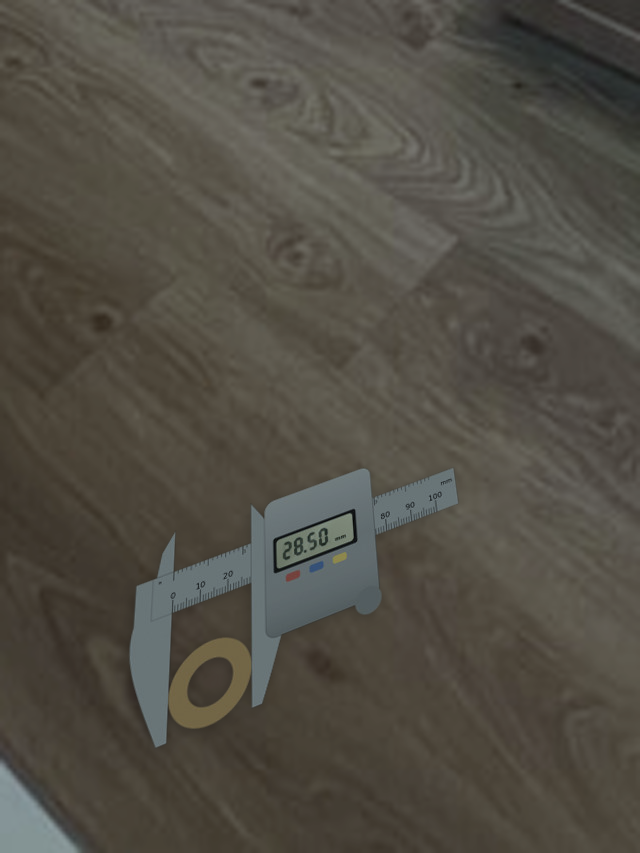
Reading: 28.50 mm
